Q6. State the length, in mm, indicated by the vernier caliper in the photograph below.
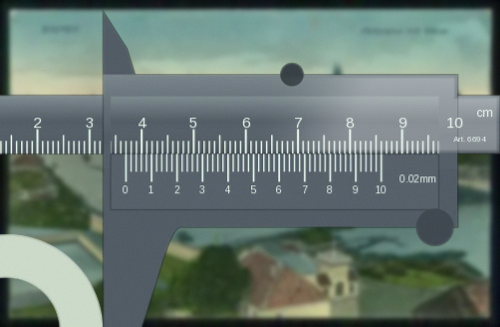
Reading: 37.0 mm
